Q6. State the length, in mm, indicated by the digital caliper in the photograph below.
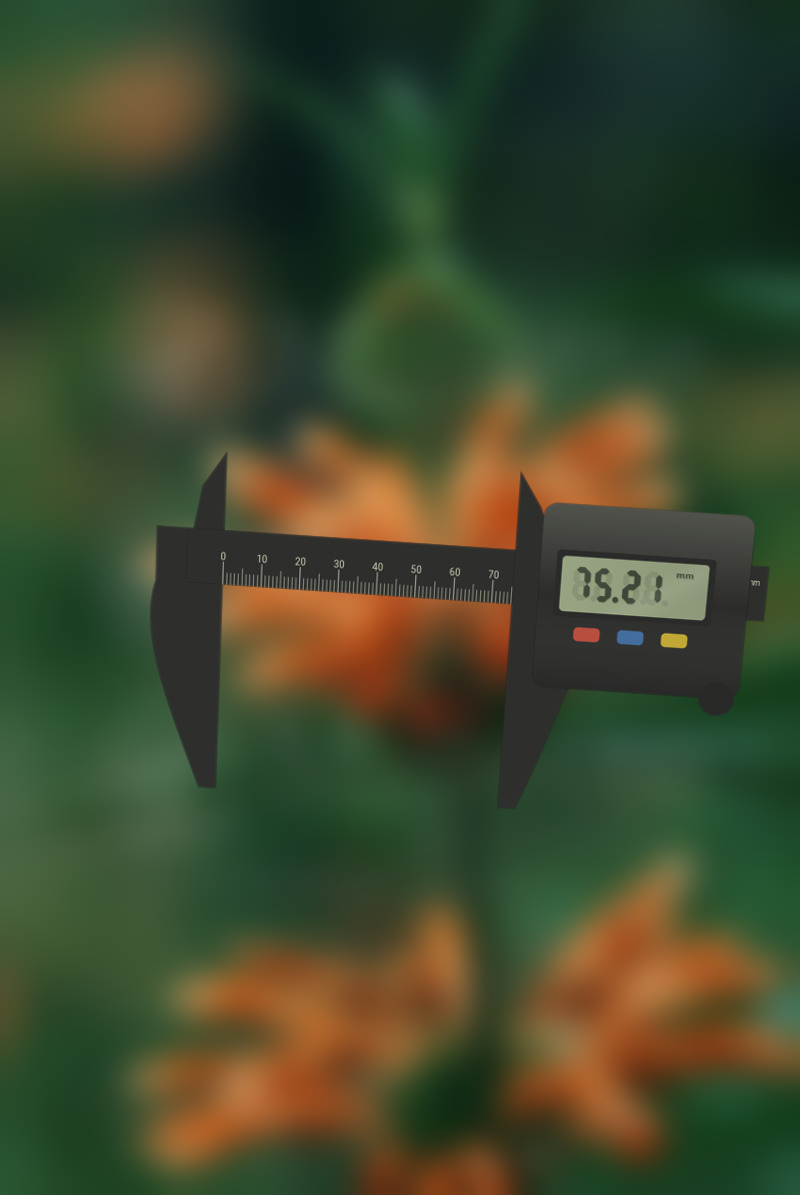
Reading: 75.21 mm
